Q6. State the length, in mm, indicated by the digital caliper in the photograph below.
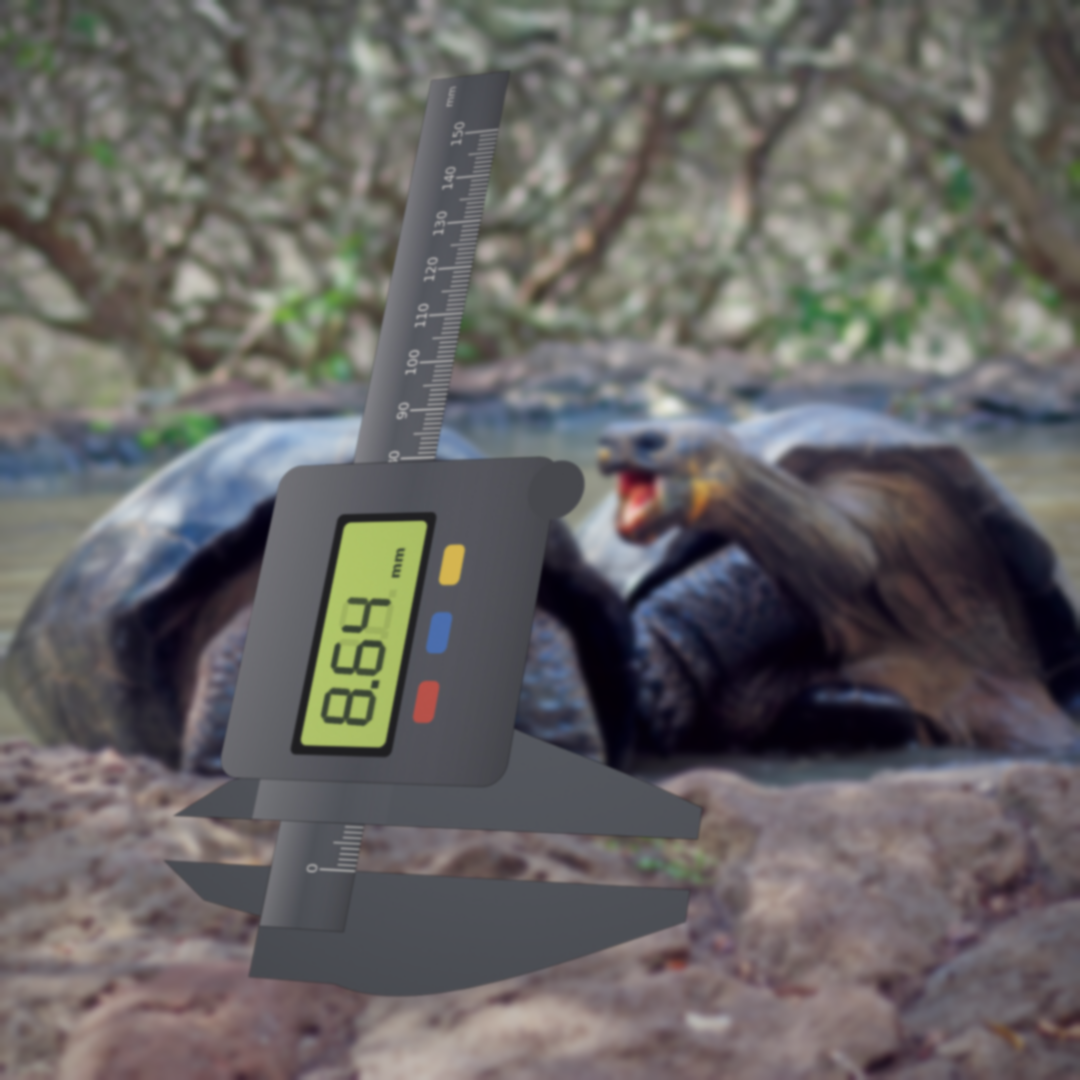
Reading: 8.64 mm
